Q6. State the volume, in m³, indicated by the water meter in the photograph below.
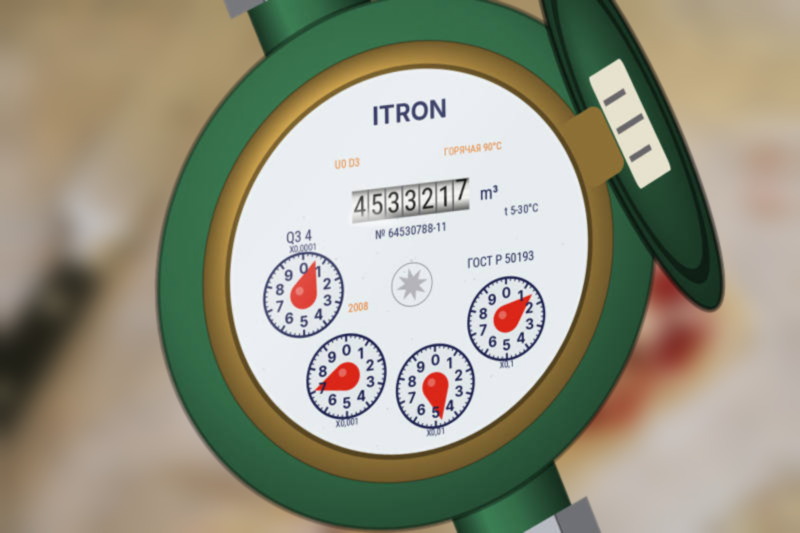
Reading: 4533217.1470 m³
